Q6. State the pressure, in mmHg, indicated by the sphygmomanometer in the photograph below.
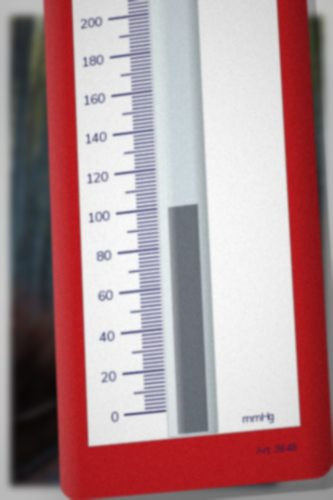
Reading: 100 mmHg
